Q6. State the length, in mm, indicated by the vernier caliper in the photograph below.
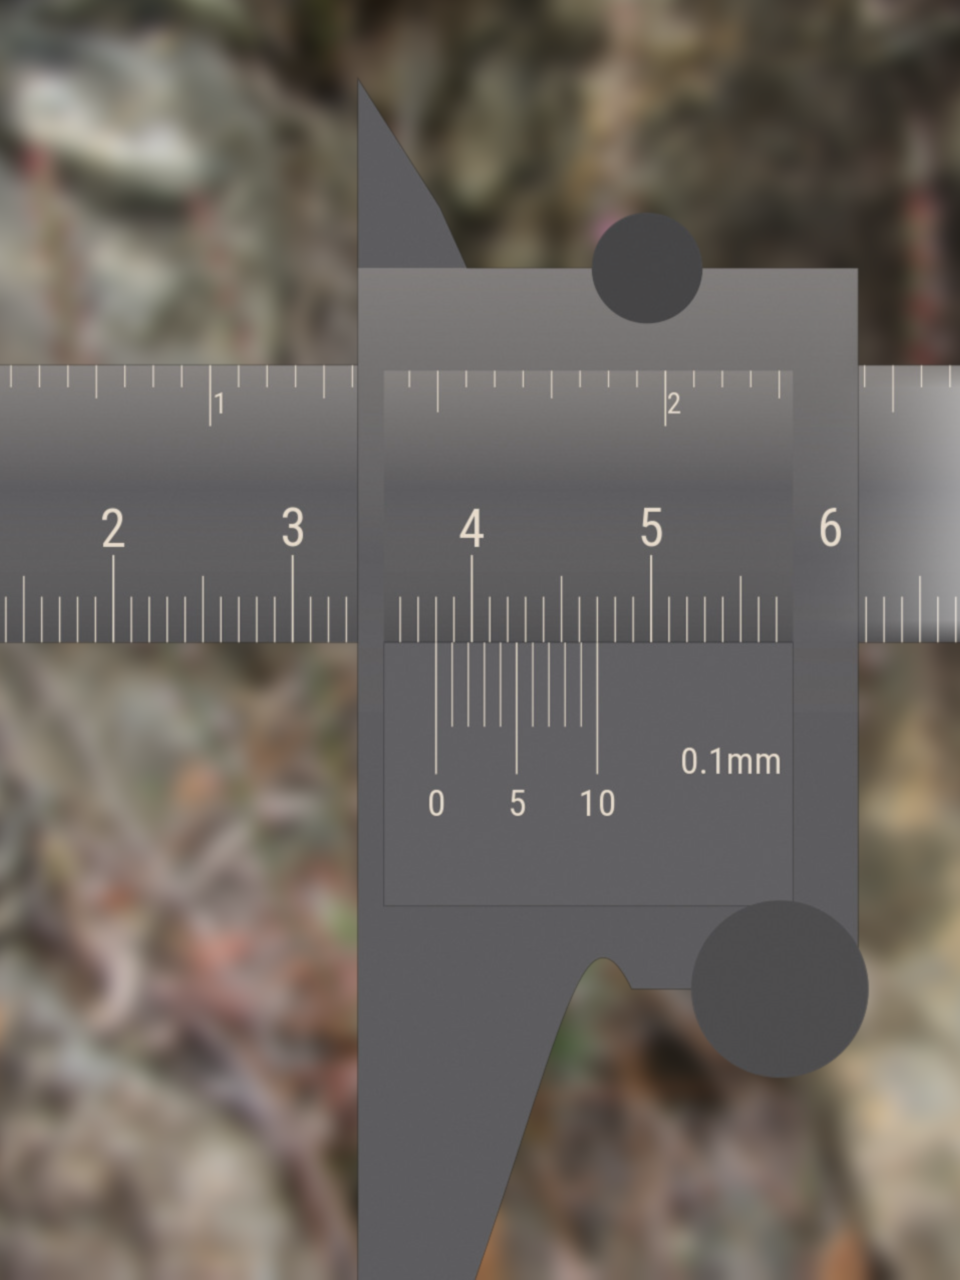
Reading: 38.0 mm
